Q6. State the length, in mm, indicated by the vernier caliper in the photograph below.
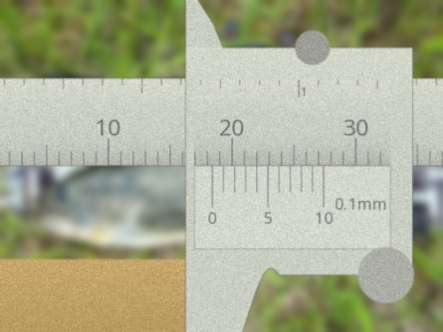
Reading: 18.4 mm
